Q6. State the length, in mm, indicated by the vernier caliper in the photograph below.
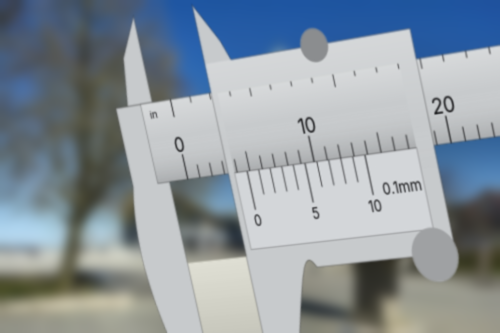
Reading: 4.8 mm
